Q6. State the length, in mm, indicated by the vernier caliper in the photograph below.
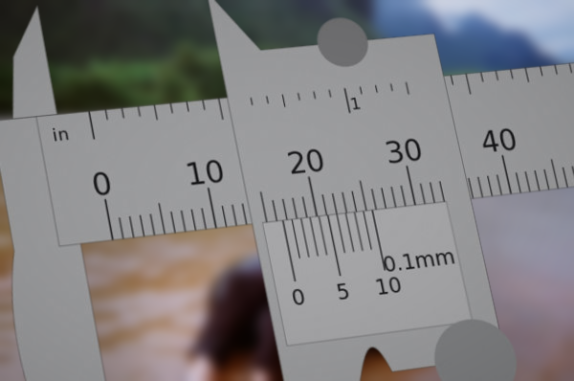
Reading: 16.6 mm
